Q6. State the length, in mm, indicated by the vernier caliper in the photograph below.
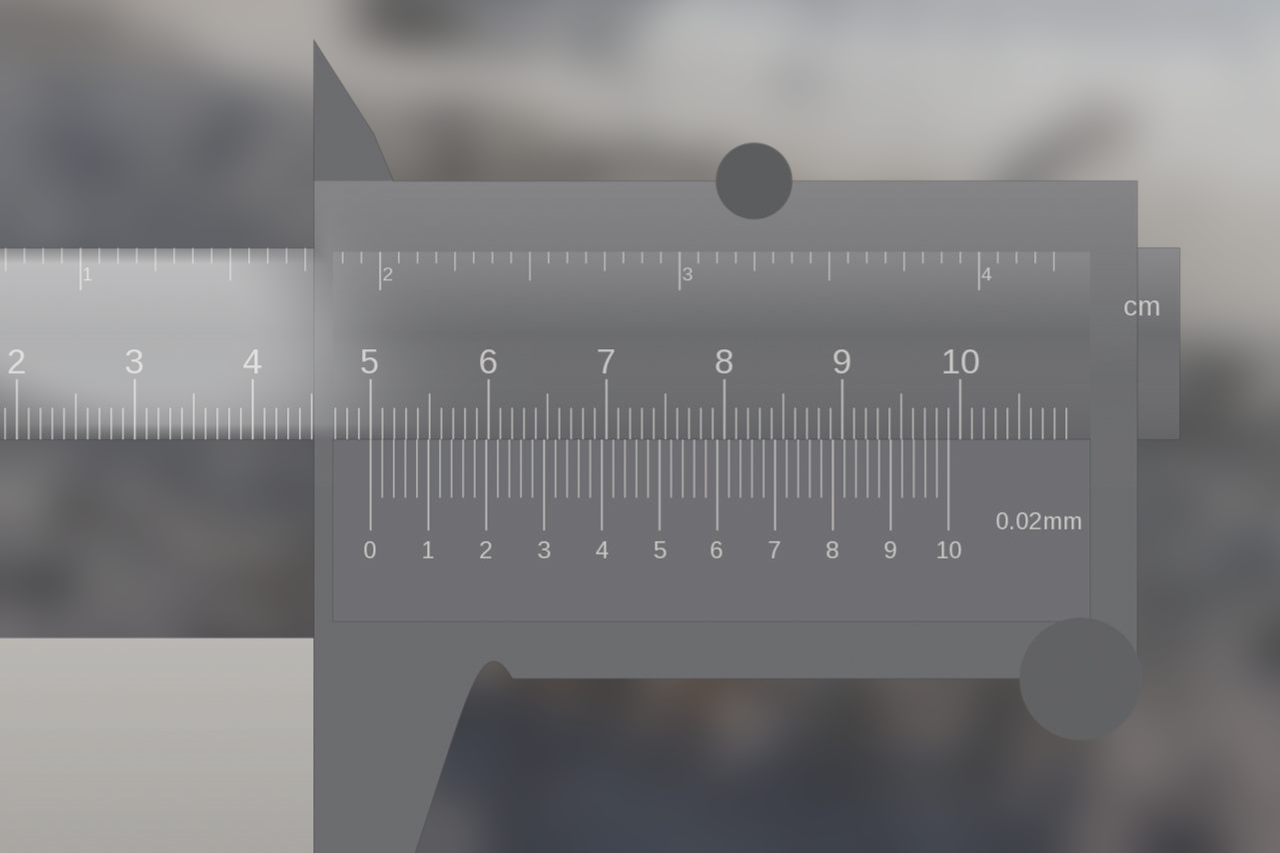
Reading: 50.0 mm
